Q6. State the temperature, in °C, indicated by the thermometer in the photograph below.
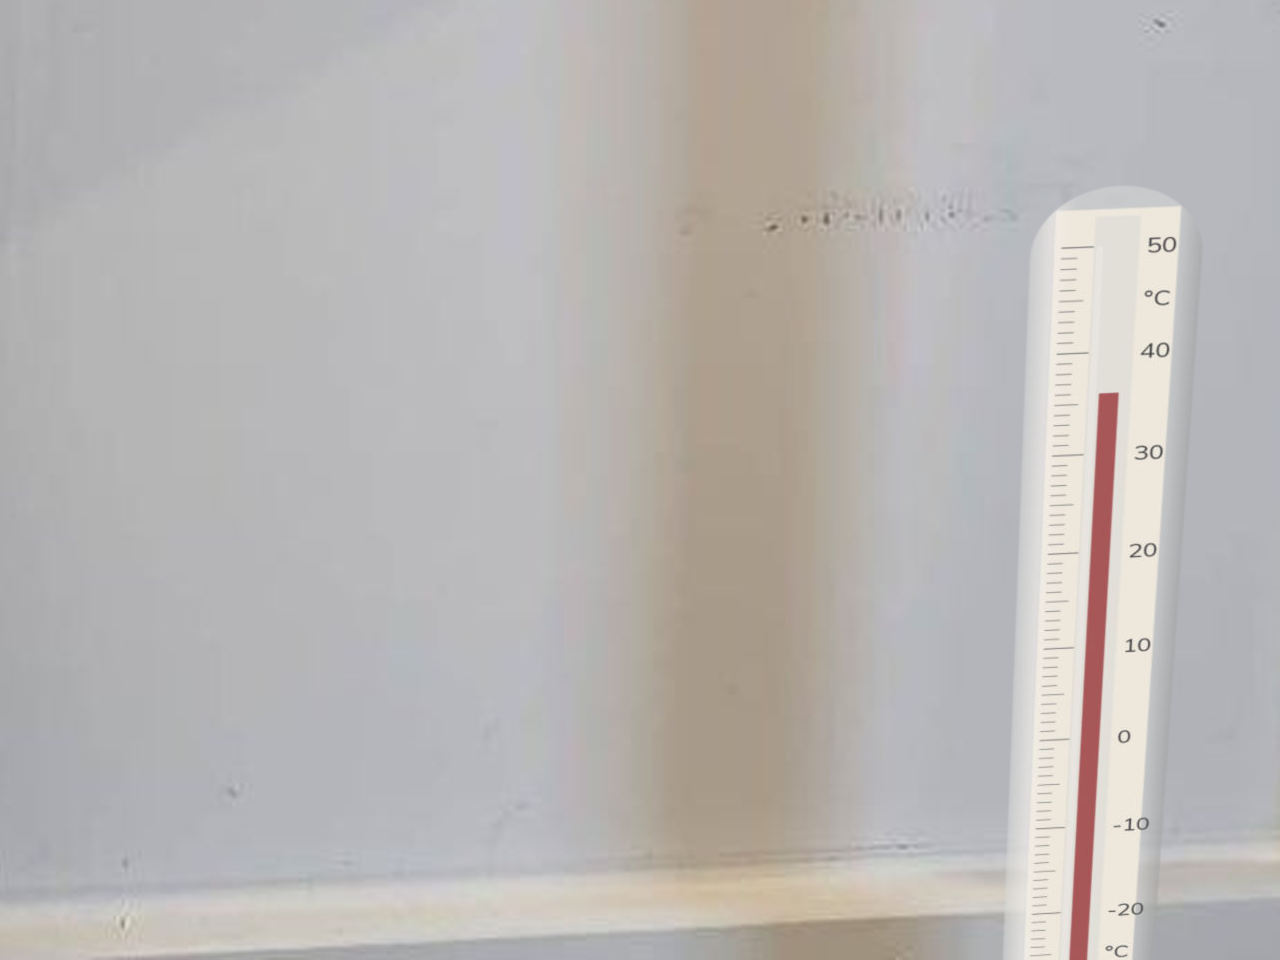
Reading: 36 °C
